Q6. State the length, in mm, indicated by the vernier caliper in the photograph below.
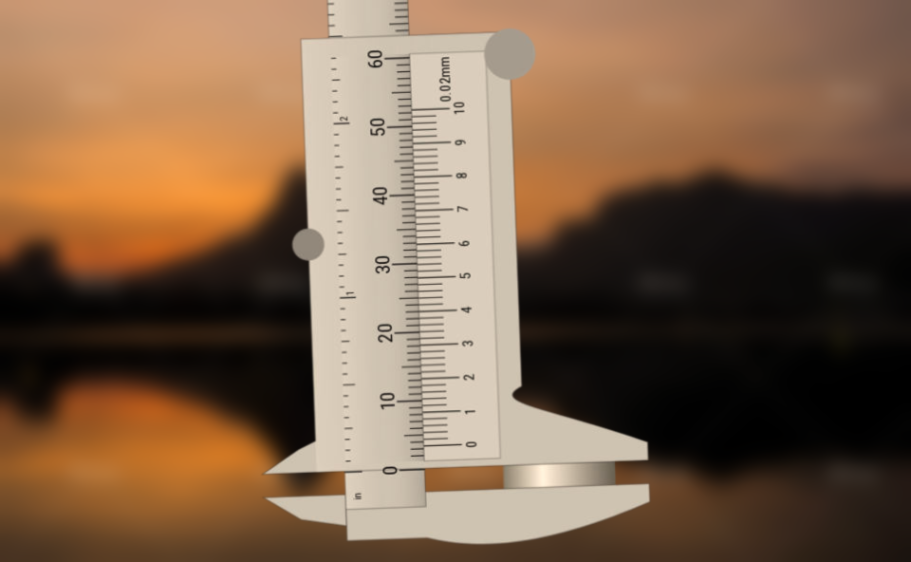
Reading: 3.4 mm
